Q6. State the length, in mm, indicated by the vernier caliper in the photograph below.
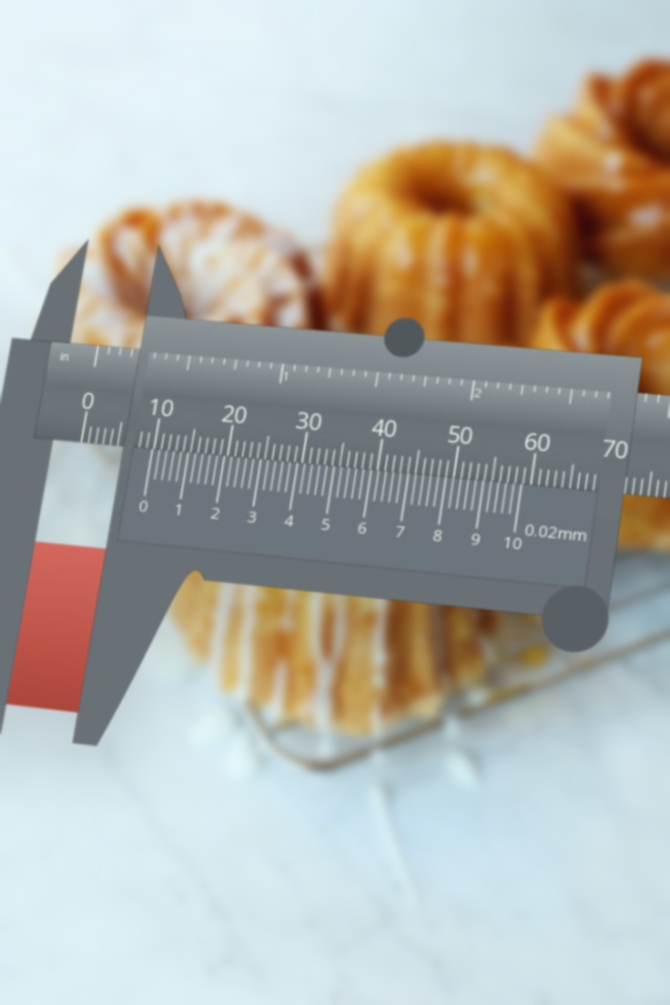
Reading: 9.8 mm
